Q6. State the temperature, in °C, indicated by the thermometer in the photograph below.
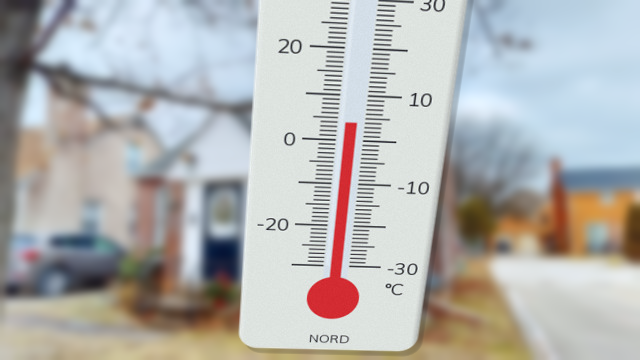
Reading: 4 °C
